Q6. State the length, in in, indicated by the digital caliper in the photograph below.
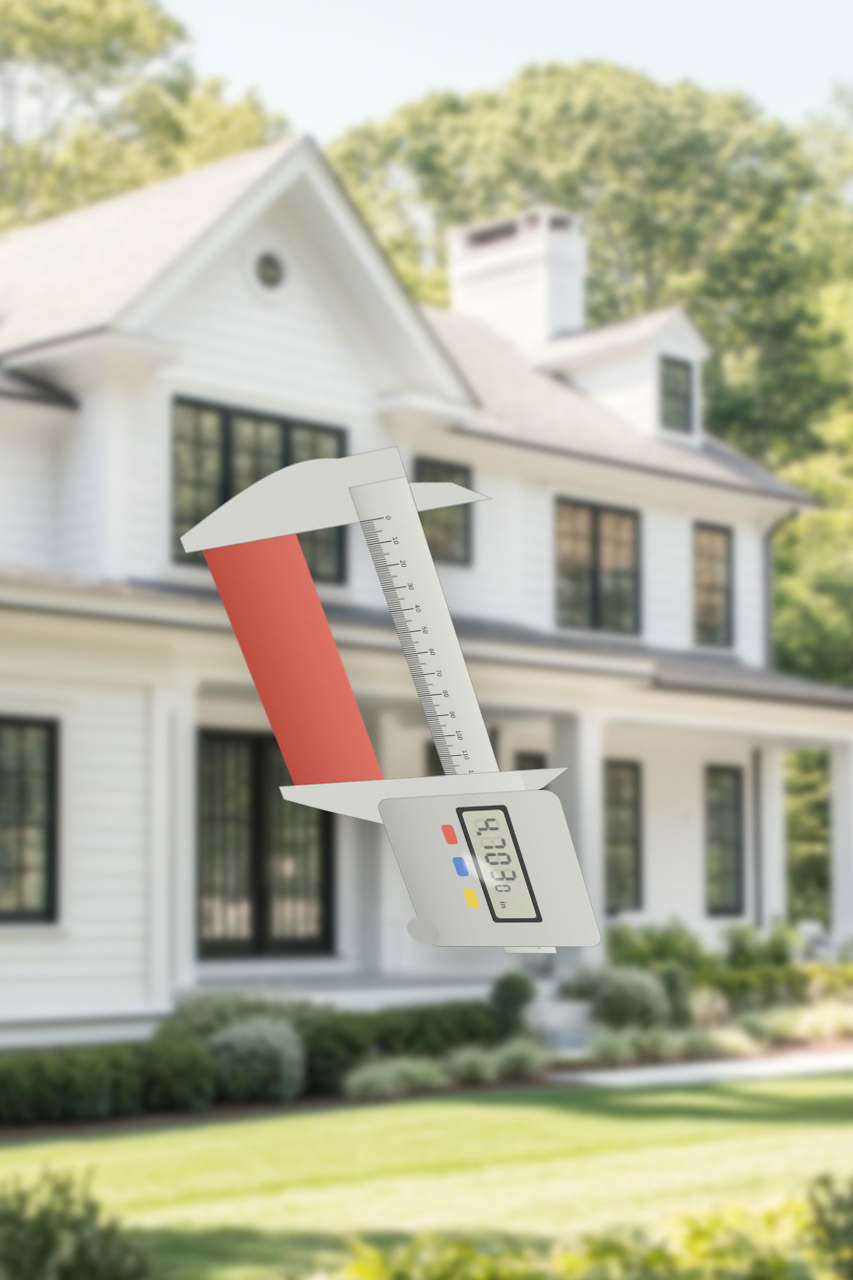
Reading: 4.7030 in
